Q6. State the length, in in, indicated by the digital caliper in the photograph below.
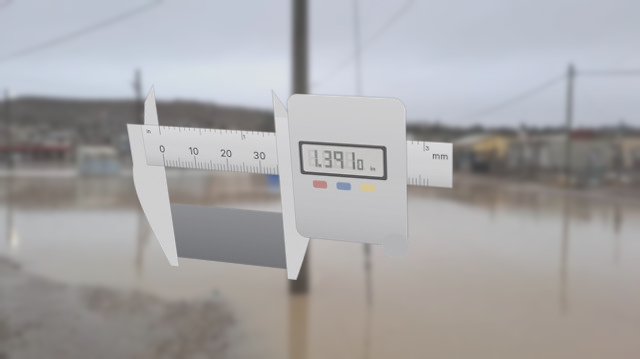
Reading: 1.3910 in
